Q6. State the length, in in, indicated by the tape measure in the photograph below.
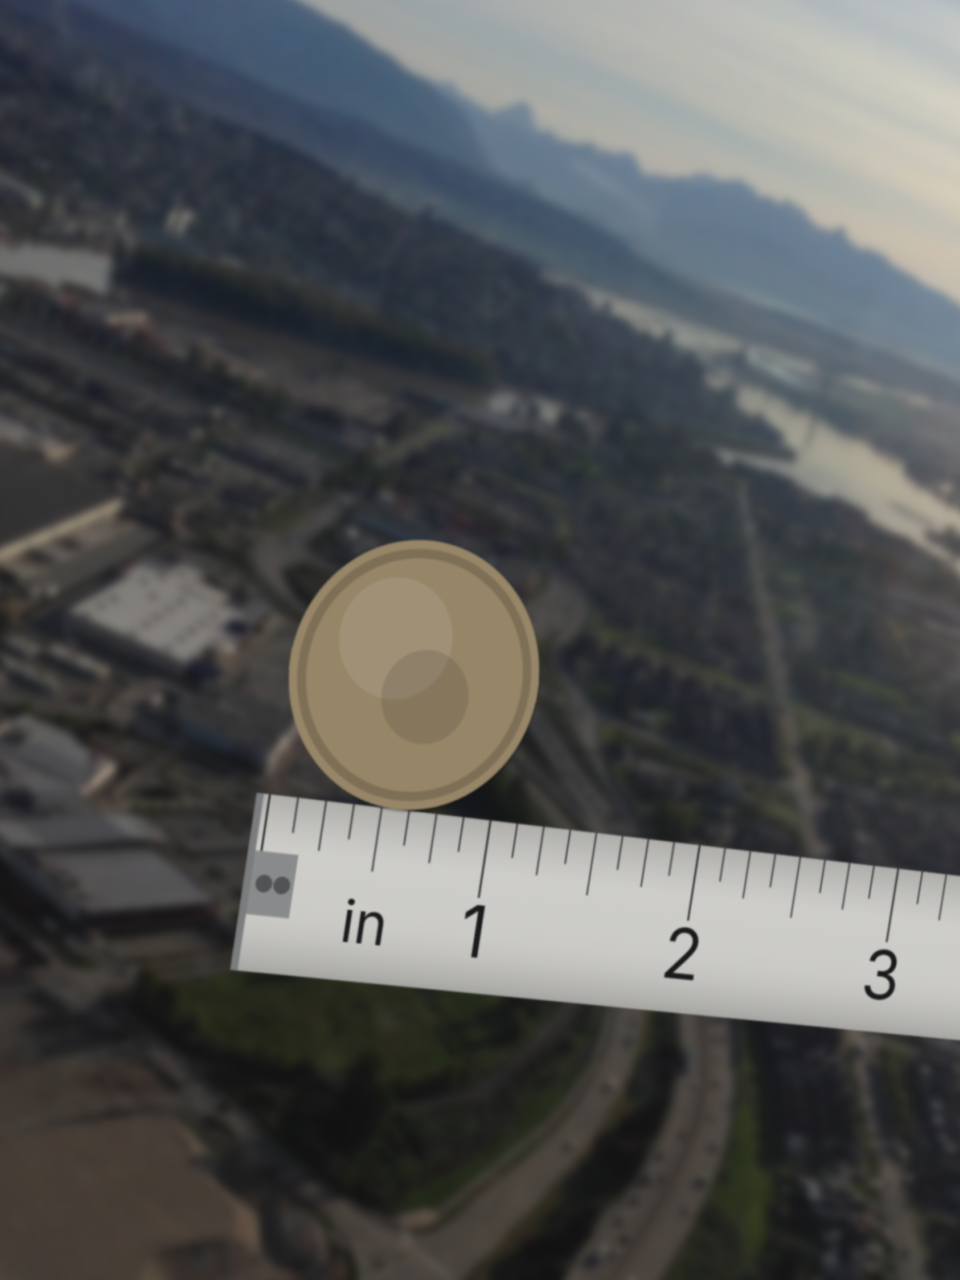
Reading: 1.125 in
